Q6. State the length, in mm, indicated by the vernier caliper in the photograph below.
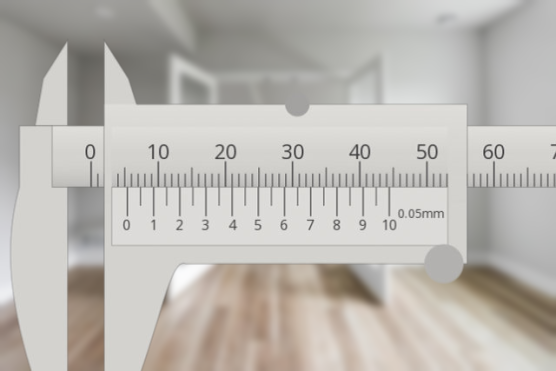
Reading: 5.4 mm
